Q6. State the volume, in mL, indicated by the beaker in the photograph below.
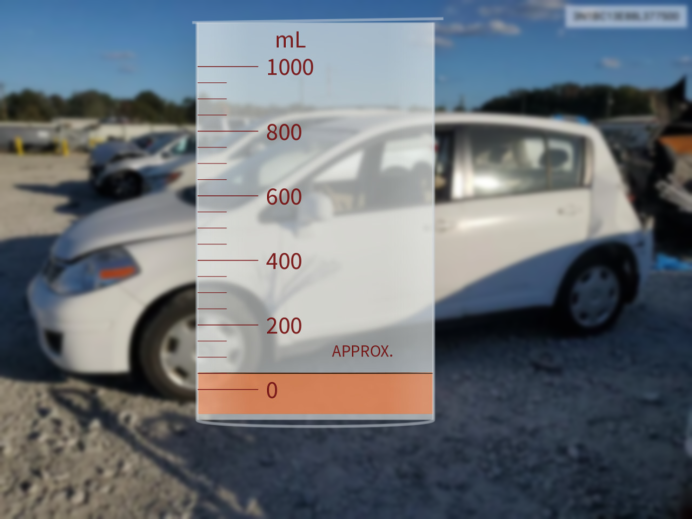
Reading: 50 mL
